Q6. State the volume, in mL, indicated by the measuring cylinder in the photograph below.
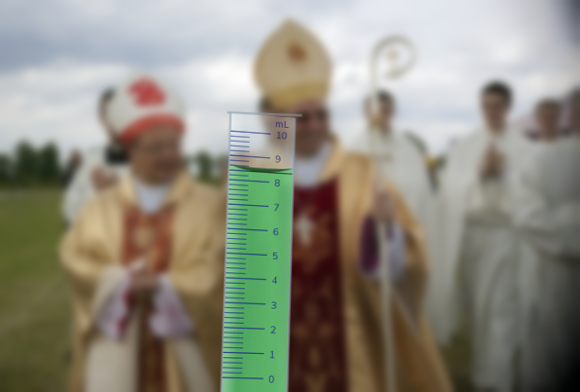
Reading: 8.4 mL
